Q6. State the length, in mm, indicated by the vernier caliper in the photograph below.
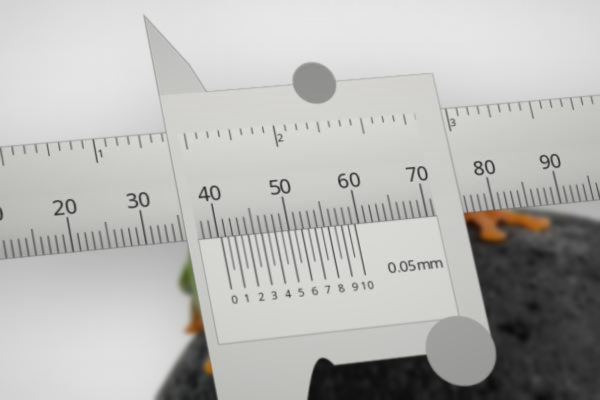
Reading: 40.4 mm
